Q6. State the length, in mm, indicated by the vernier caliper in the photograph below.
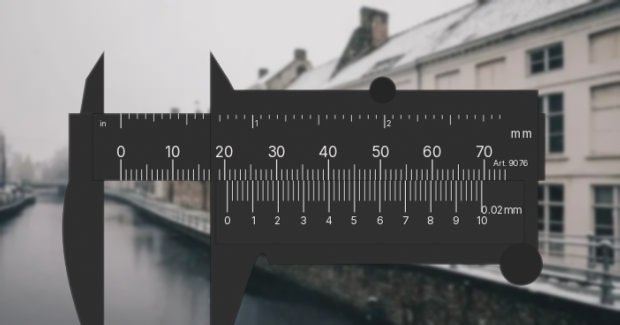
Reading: 20.5 mm
